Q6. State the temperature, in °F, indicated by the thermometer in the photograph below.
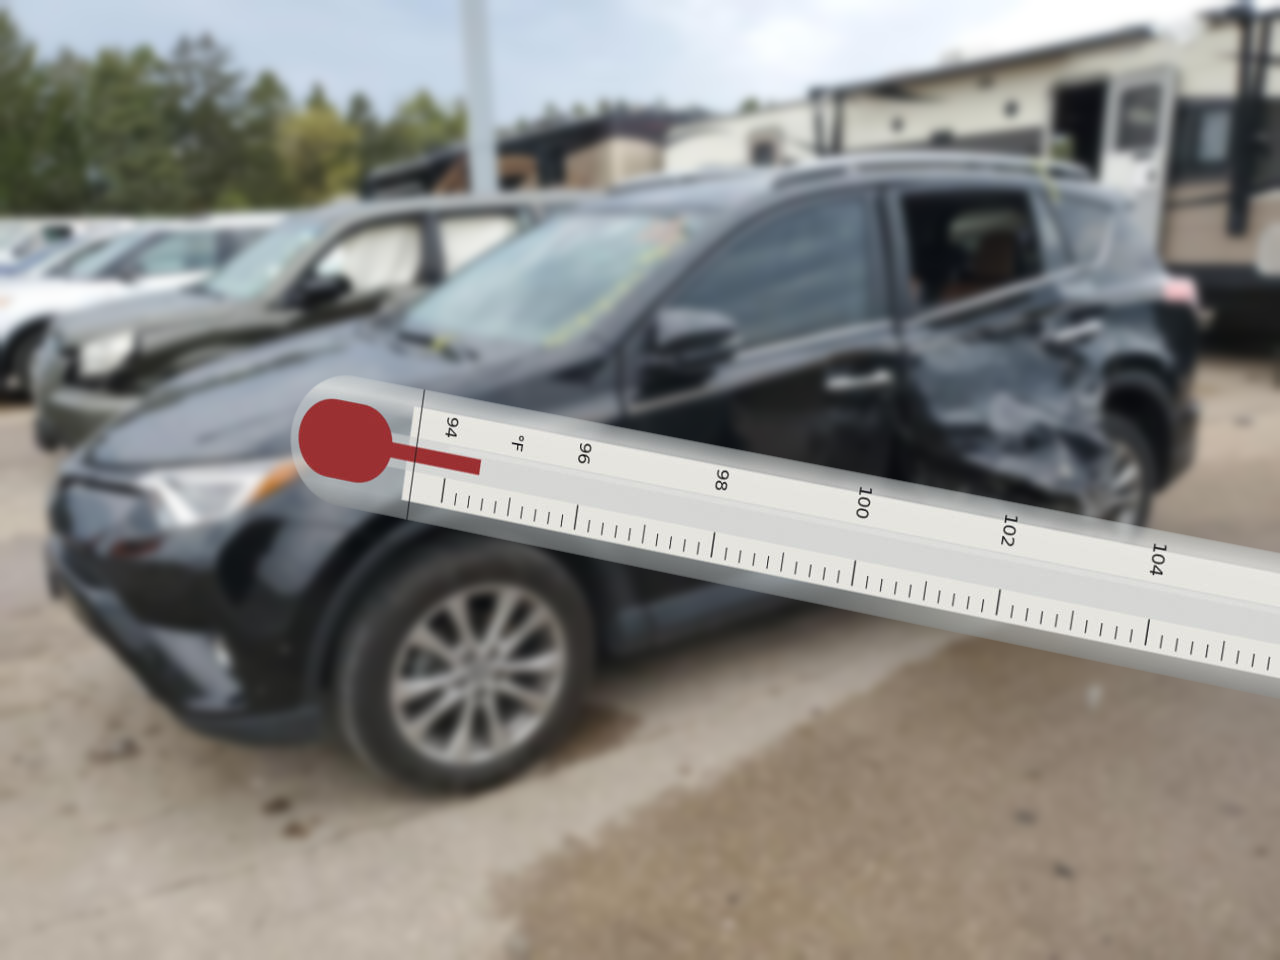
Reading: 94.5 °F
